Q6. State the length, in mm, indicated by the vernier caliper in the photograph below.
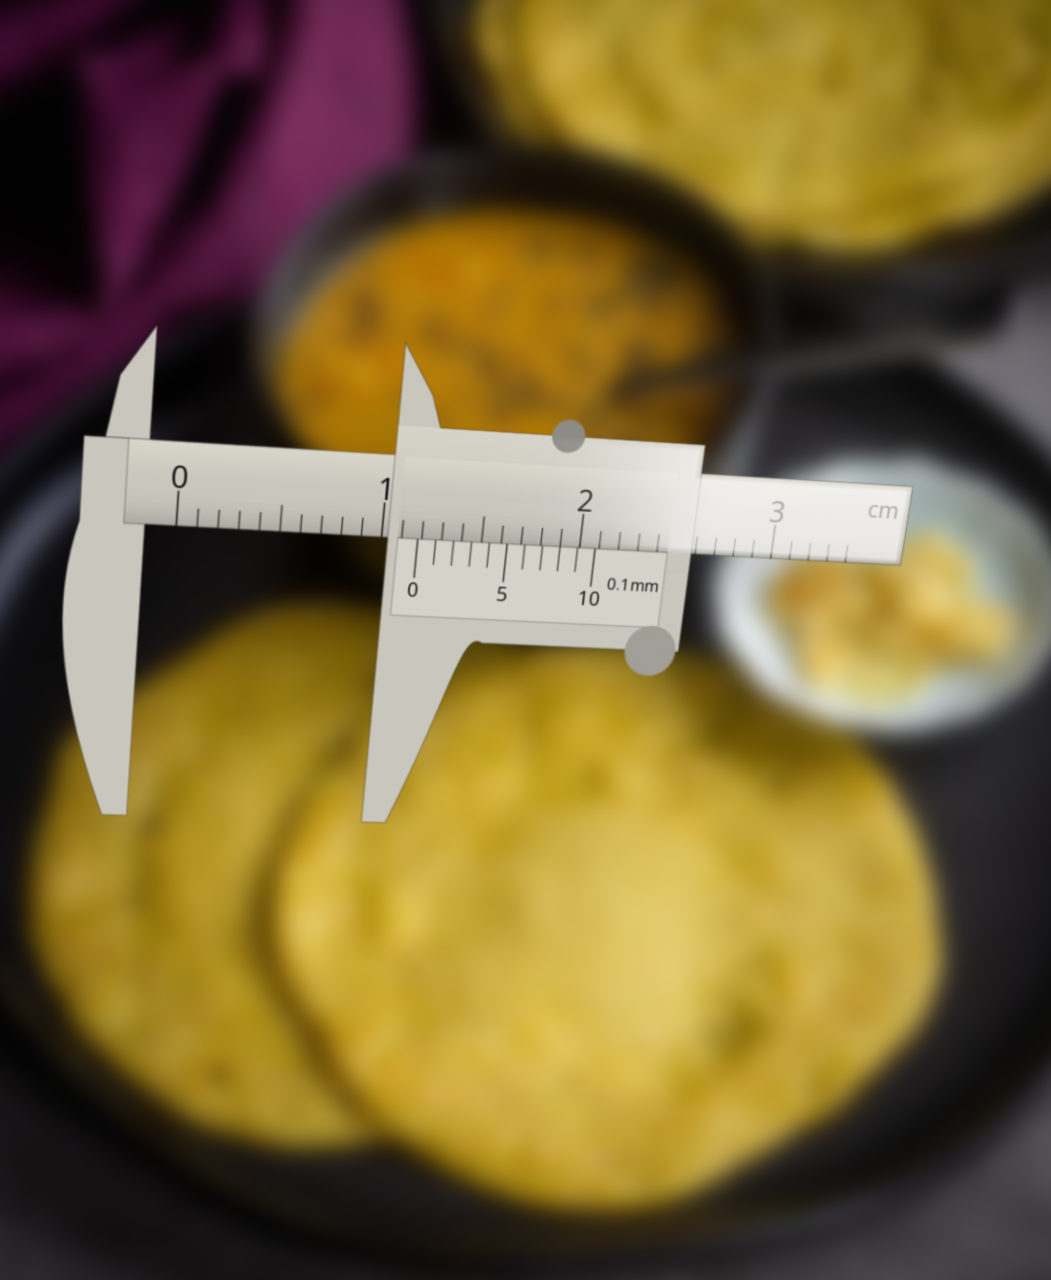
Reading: 11.8 mm
